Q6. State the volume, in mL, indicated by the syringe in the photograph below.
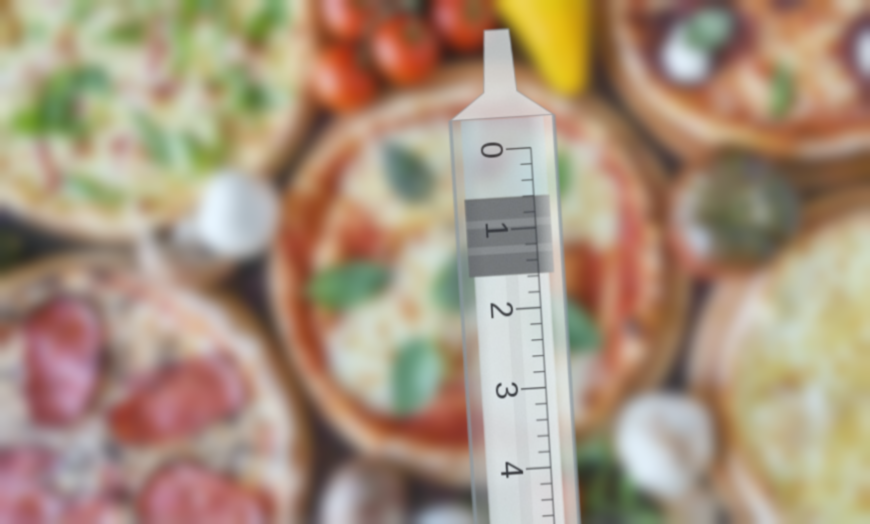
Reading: 0.6 mL
